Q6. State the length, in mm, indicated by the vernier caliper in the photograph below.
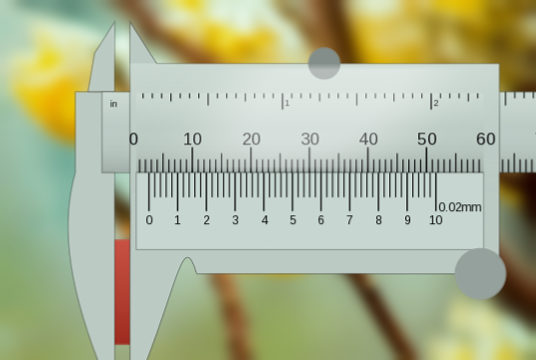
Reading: 2.6 mm
